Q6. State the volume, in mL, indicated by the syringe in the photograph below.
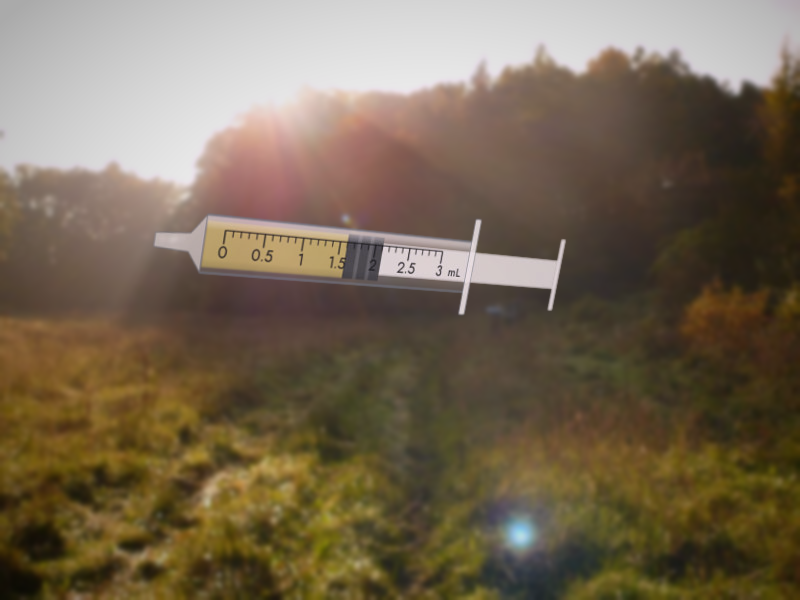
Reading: 1.6 mL
